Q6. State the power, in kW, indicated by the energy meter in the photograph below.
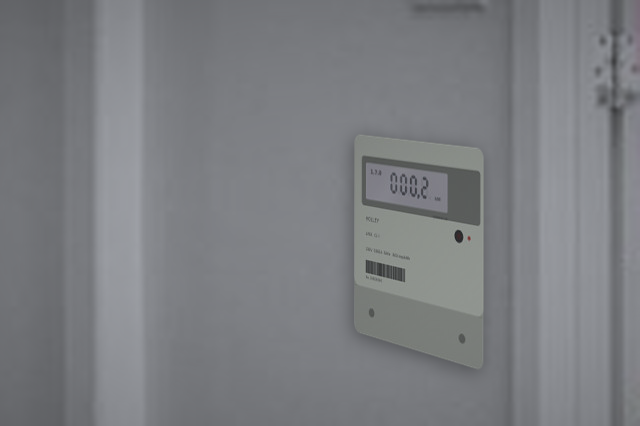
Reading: 0.2 kW
